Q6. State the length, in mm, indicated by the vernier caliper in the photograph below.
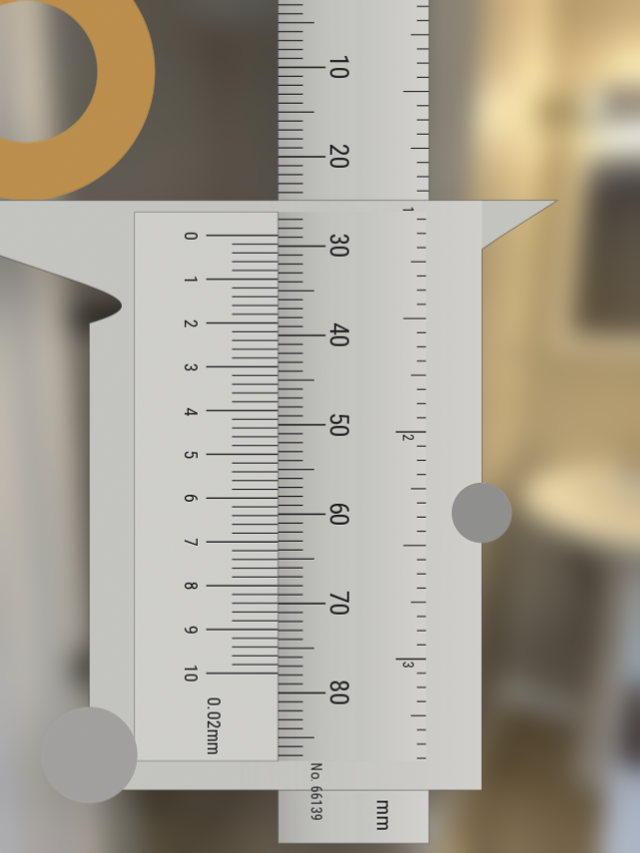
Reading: 28.8 mm
